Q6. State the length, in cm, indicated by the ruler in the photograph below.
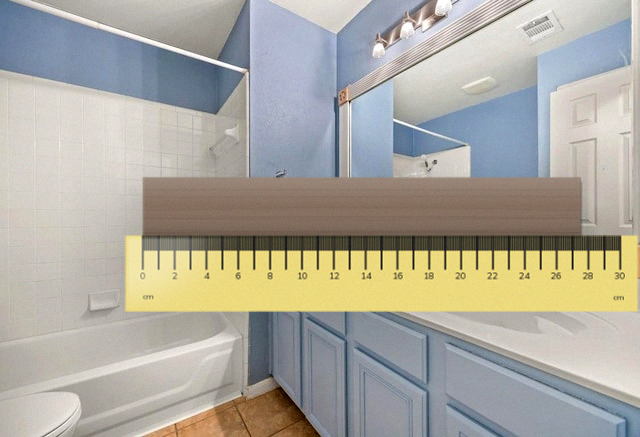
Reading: 27.5 cm
